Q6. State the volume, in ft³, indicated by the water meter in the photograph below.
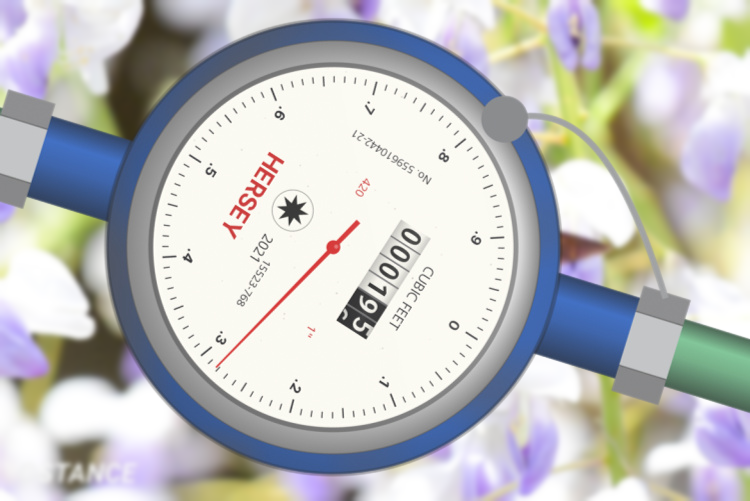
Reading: 195.28 ft³
